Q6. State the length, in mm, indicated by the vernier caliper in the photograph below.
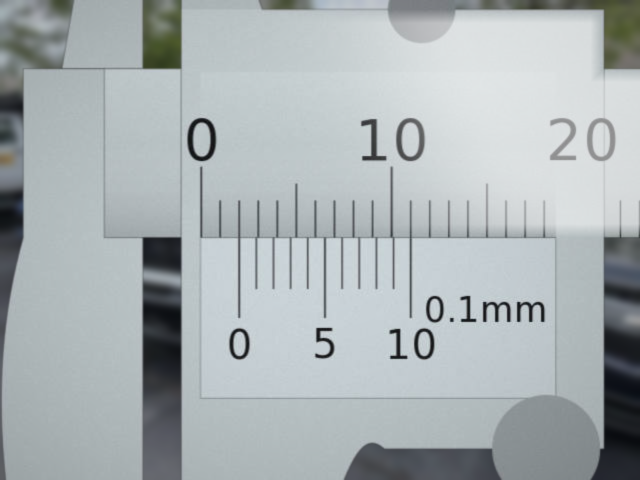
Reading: 2.0 mm
